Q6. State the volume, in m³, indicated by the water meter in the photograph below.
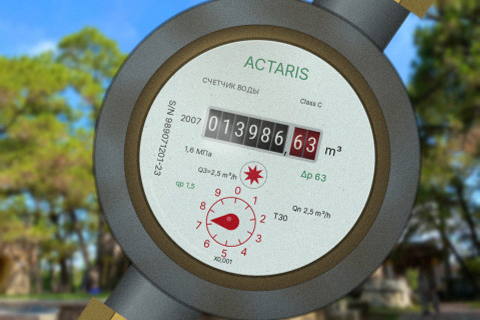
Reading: 13986.637 m³
